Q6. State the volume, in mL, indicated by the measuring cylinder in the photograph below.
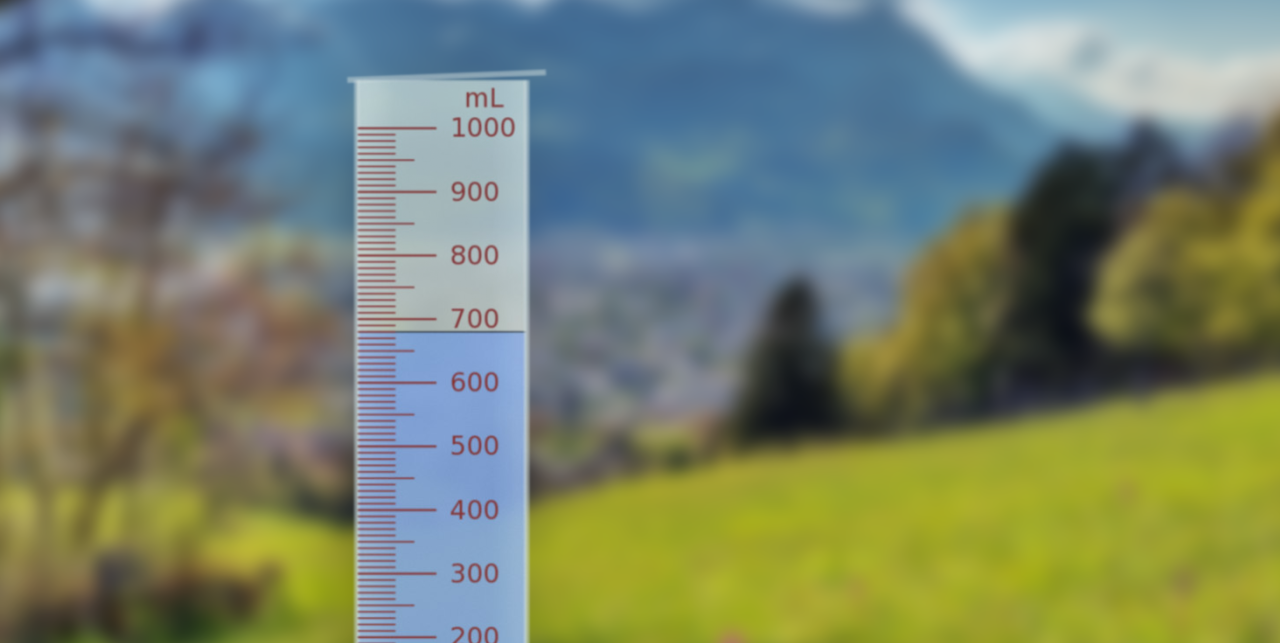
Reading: 680 mL
